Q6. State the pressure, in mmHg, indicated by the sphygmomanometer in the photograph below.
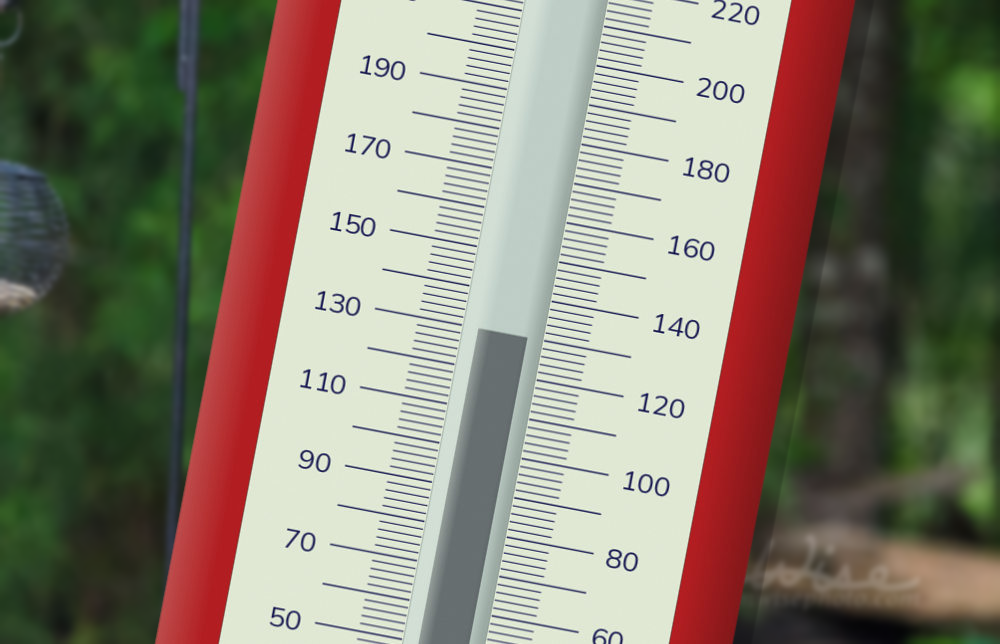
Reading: 130 mmHg
